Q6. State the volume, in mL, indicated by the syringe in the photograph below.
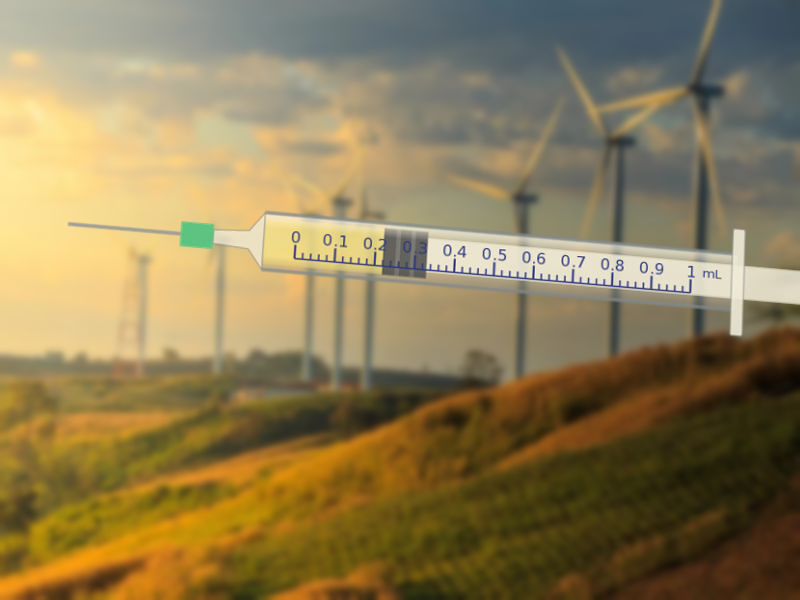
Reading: 0.22 mL
